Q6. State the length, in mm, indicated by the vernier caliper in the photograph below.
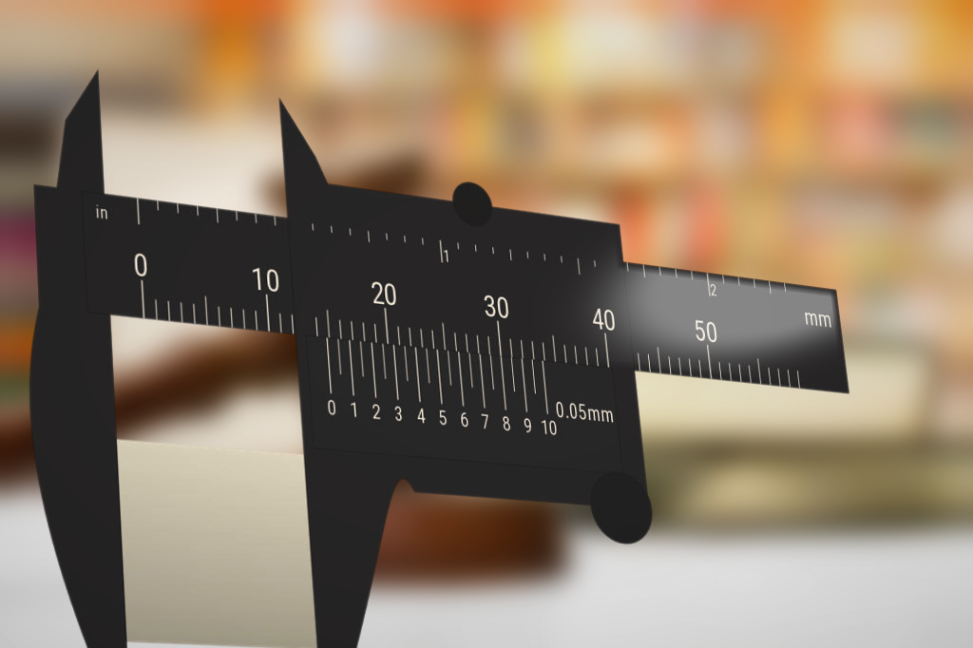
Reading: 14.8 mm
